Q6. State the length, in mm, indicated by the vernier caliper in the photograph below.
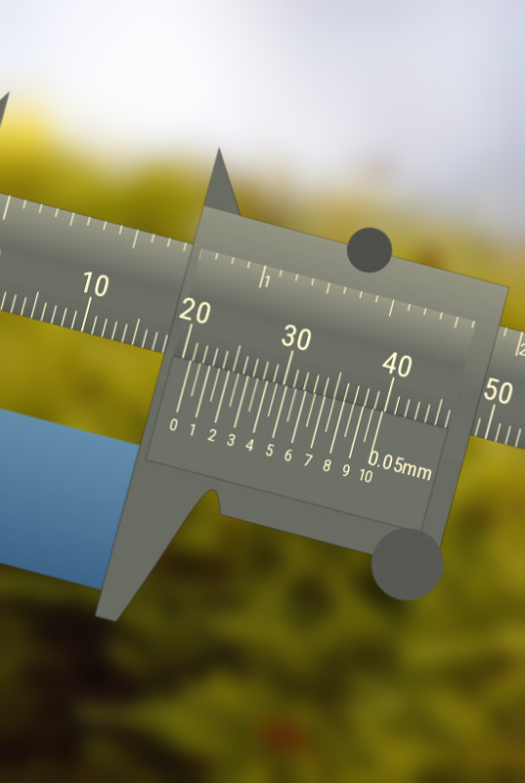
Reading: 20.8 mm
